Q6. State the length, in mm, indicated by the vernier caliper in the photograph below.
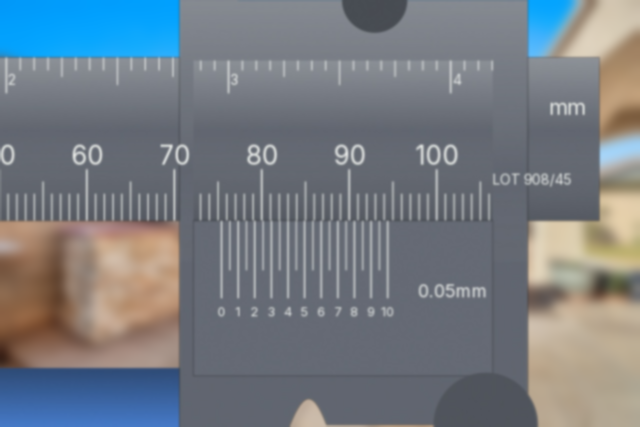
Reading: 75.4 mm
